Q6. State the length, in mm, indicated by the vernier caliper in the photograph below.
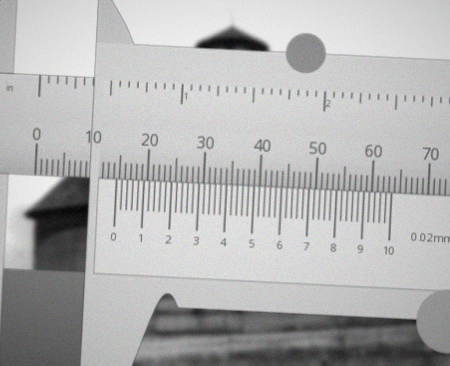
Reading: 14.5 mm
